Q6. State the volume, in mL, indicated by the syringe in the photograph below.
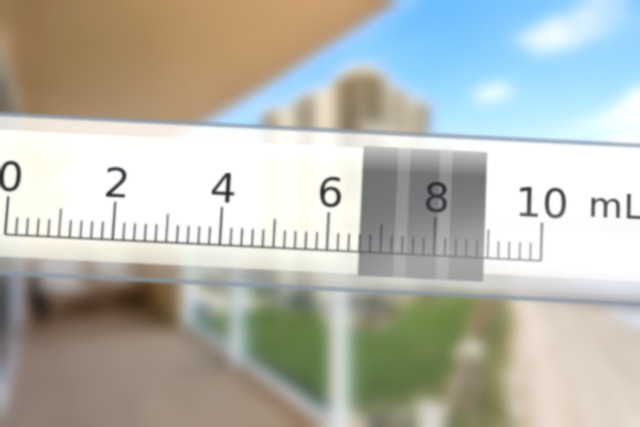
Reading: 6.6 mL
